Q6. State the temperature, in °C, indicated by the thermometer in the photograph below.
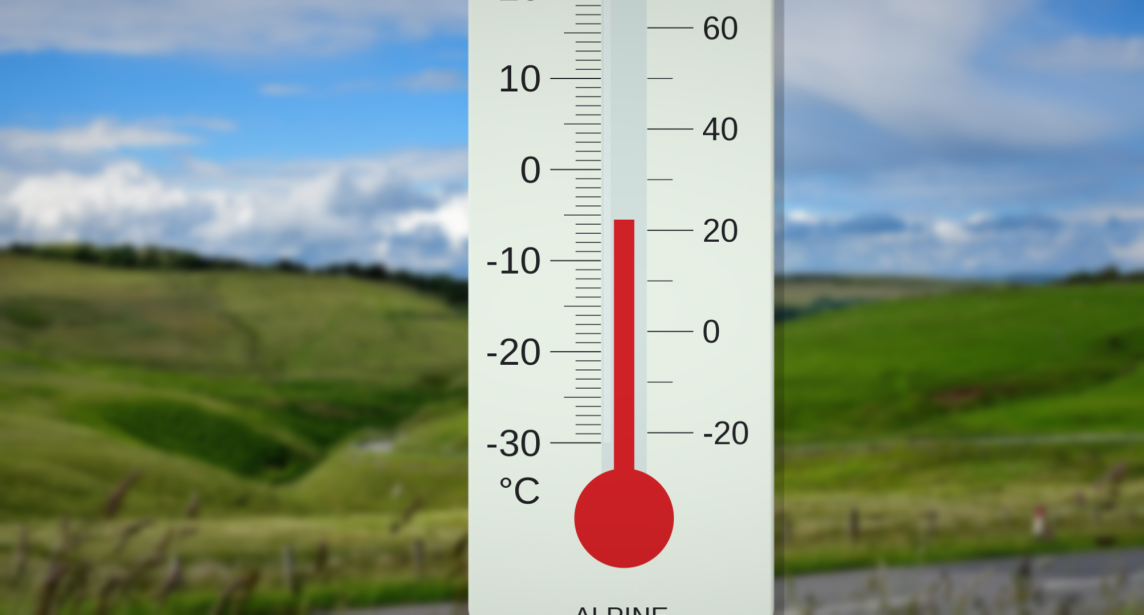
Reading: -5.5 °C
